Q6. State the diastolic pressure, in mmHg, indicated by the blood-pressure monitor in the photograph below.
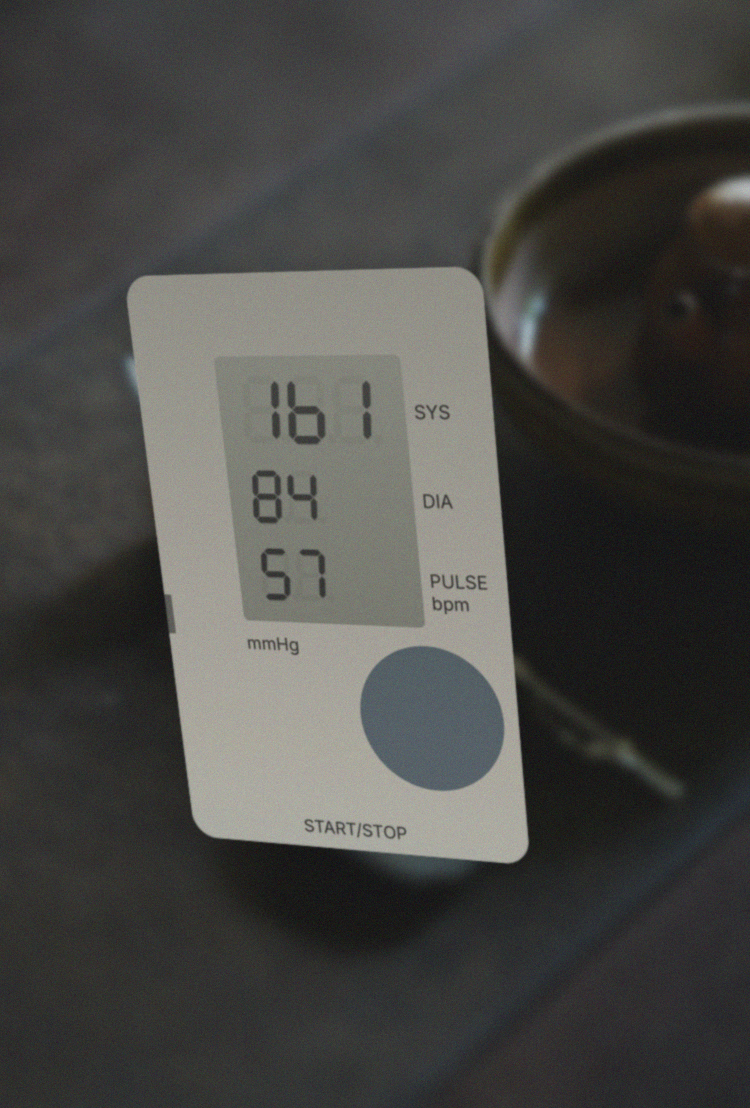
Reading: 84 mmHg
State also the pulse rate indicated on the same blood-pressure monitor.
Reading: 57 bpm
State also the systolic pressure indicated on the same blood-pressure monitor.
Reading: 161 mmHg
